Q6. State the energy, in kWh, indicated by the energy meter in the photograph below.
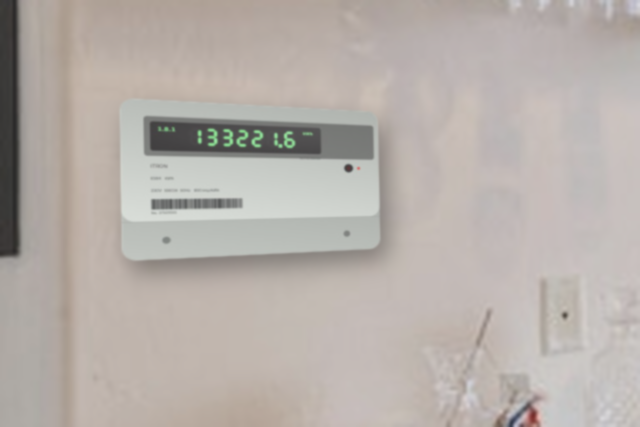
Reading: 133221.6 kWh
